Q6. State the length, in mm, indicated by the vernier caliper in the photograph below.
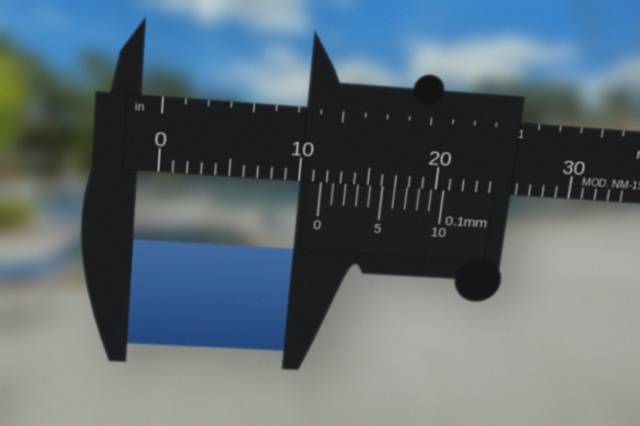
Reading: 11.6 mm
